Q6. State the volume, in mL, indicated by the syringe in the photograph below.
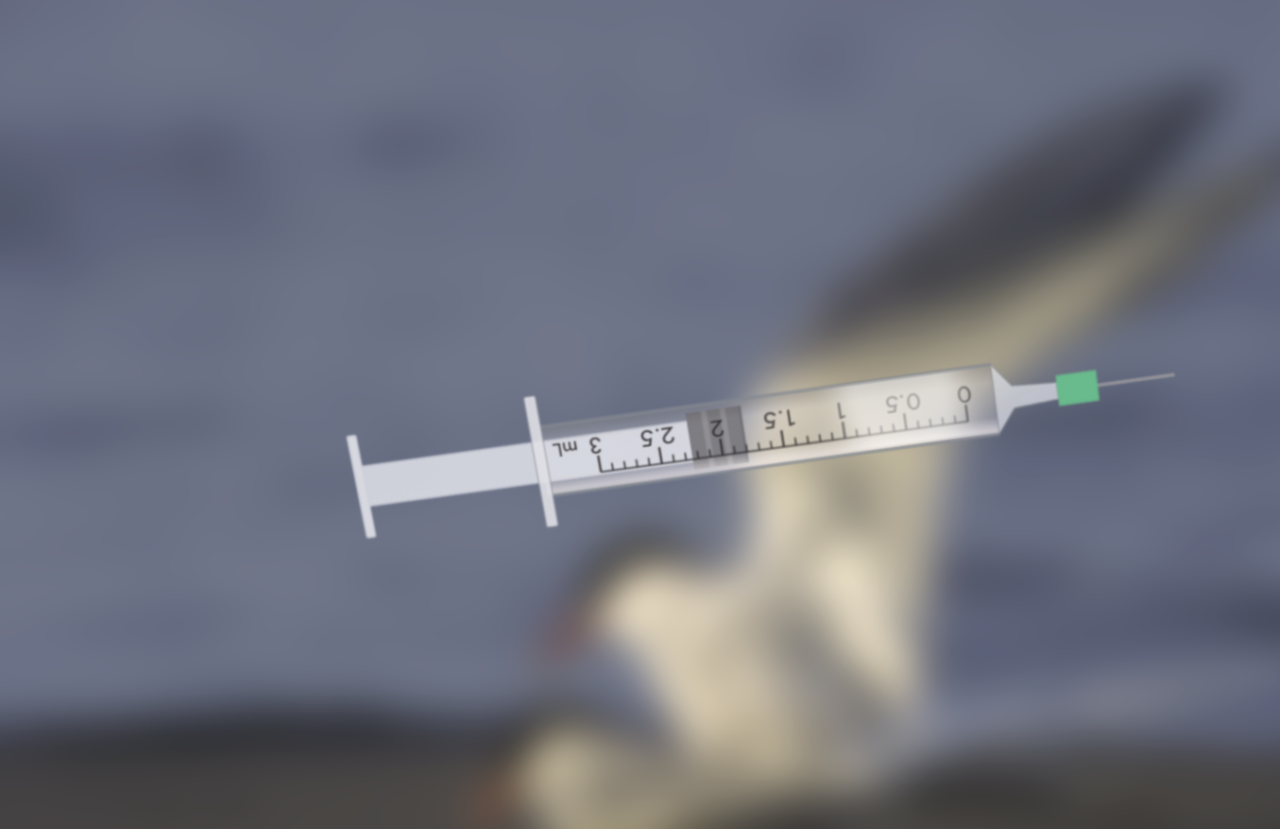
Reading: 1.8 mL
